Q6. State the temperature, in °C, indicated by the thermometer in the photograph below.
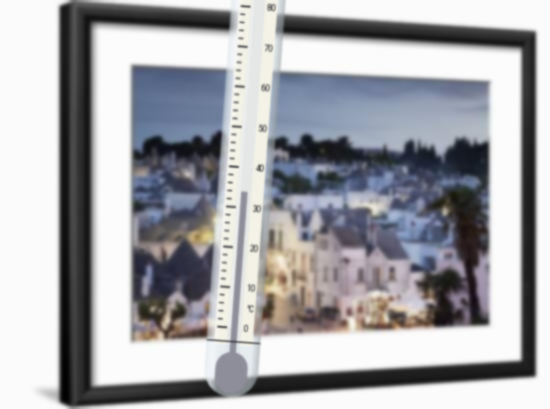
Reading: 34 °C
